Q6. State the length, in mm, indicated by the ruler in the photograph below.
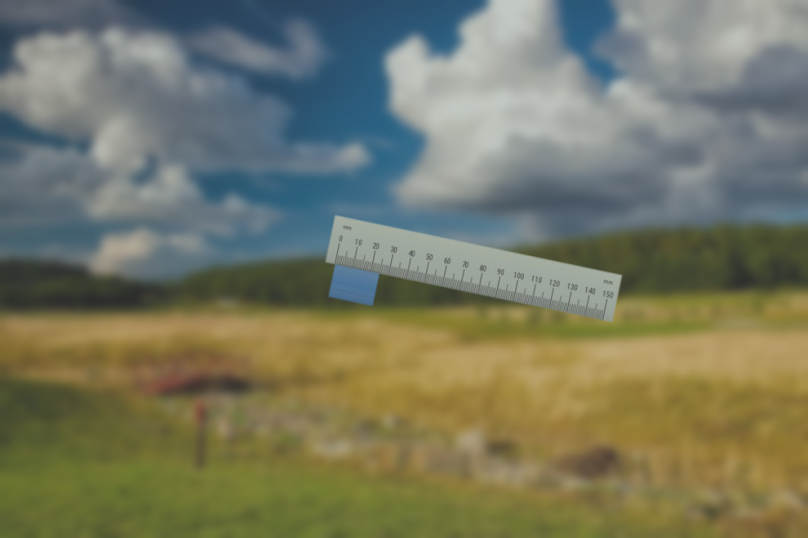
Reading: 25 mm
